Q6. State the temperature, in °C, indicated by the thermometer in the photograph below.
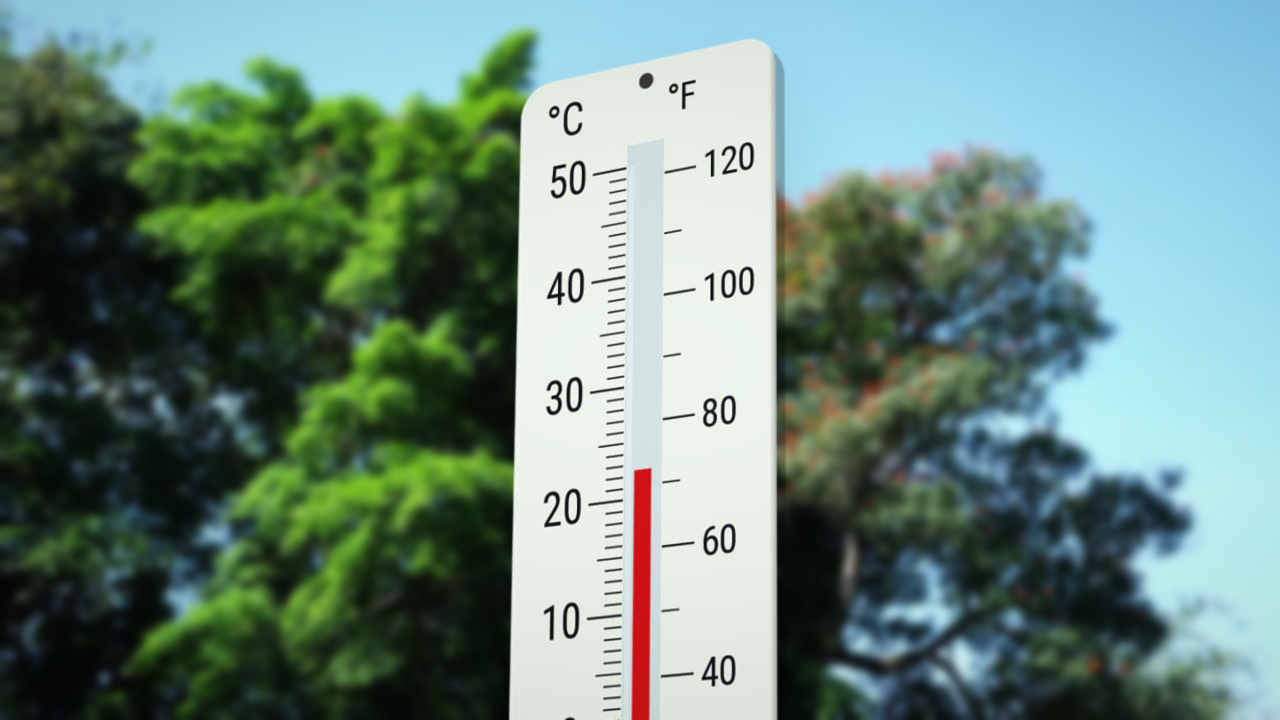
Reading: 22.5 °C
